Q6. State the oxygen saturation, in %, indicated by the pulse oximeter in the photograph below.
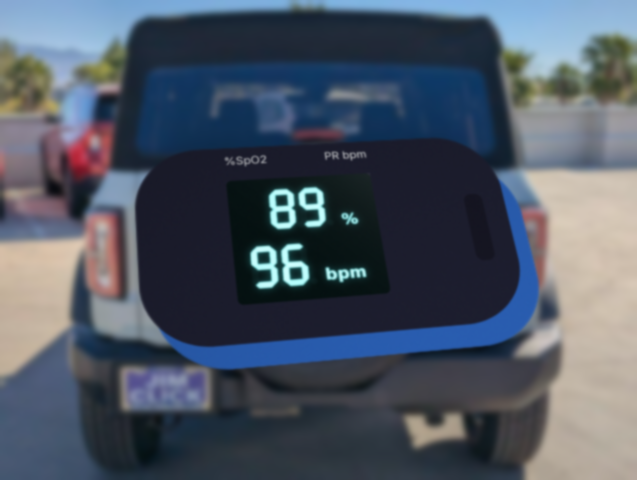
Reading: 89 %
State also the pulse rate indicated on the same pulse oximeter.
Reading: 96 bpm
